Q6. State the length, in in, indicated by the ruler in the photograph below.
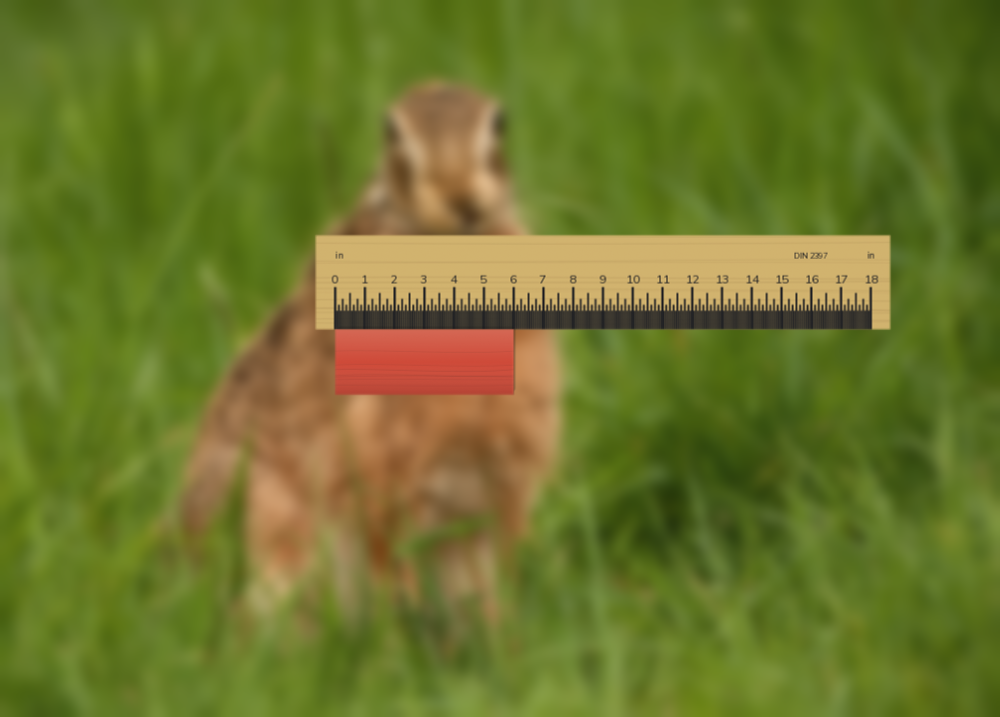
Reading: 6 in
